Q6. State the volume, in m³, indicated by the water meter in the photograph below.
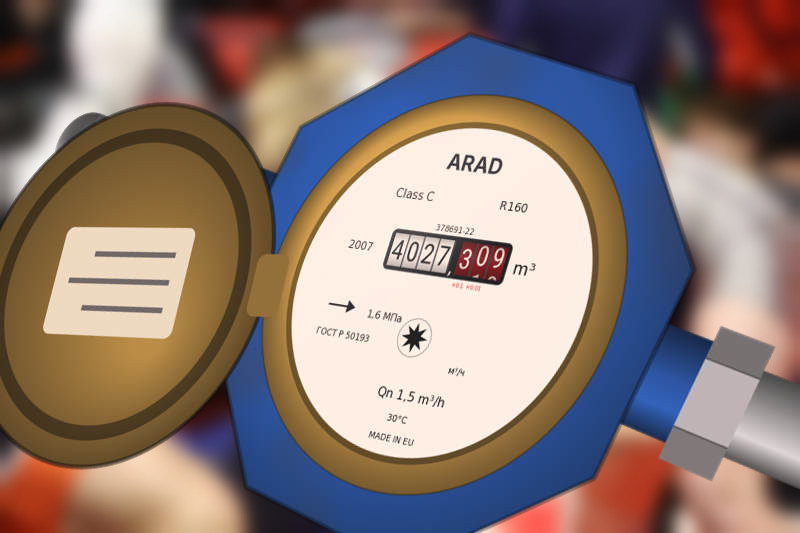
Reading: 4027.309 m³
